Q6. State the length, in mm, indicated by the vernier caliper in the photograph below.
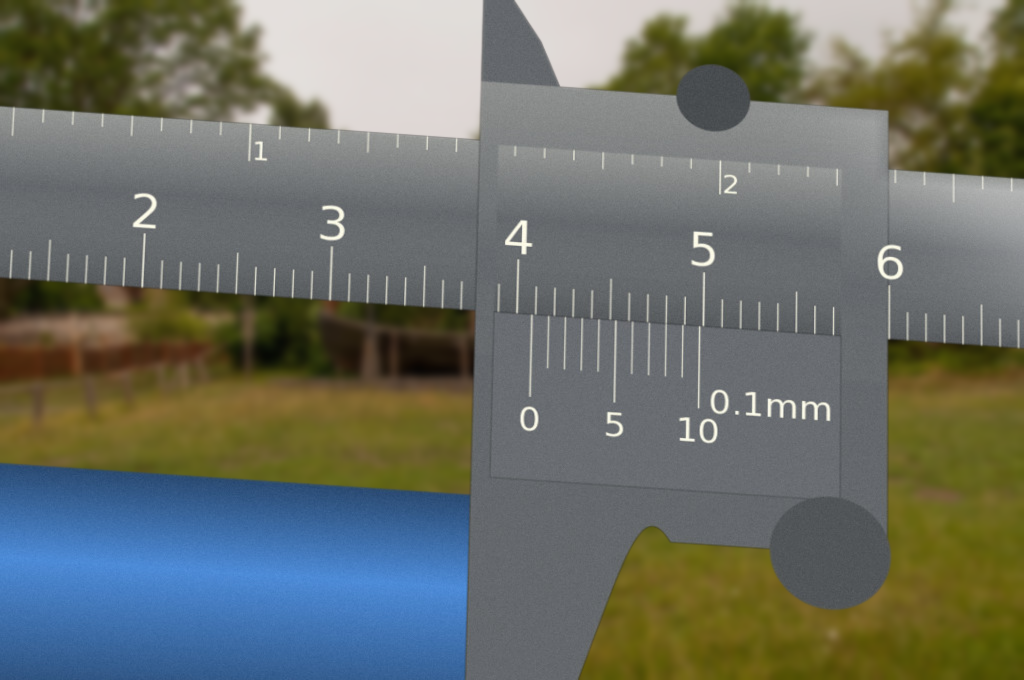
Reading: 40.8 mm
